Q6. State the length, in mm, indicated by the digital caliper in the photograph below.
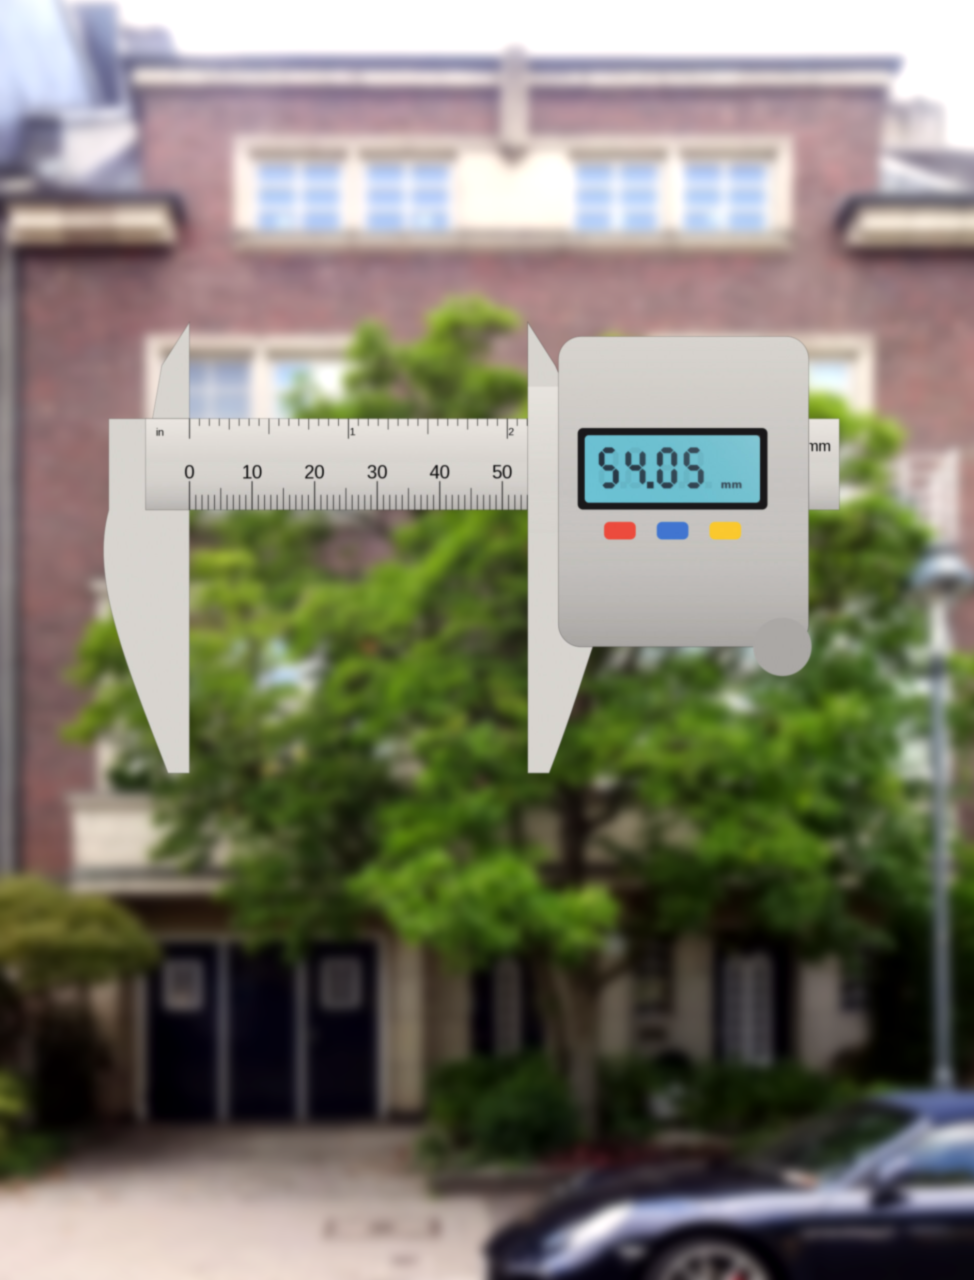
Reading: 54.05 mm
